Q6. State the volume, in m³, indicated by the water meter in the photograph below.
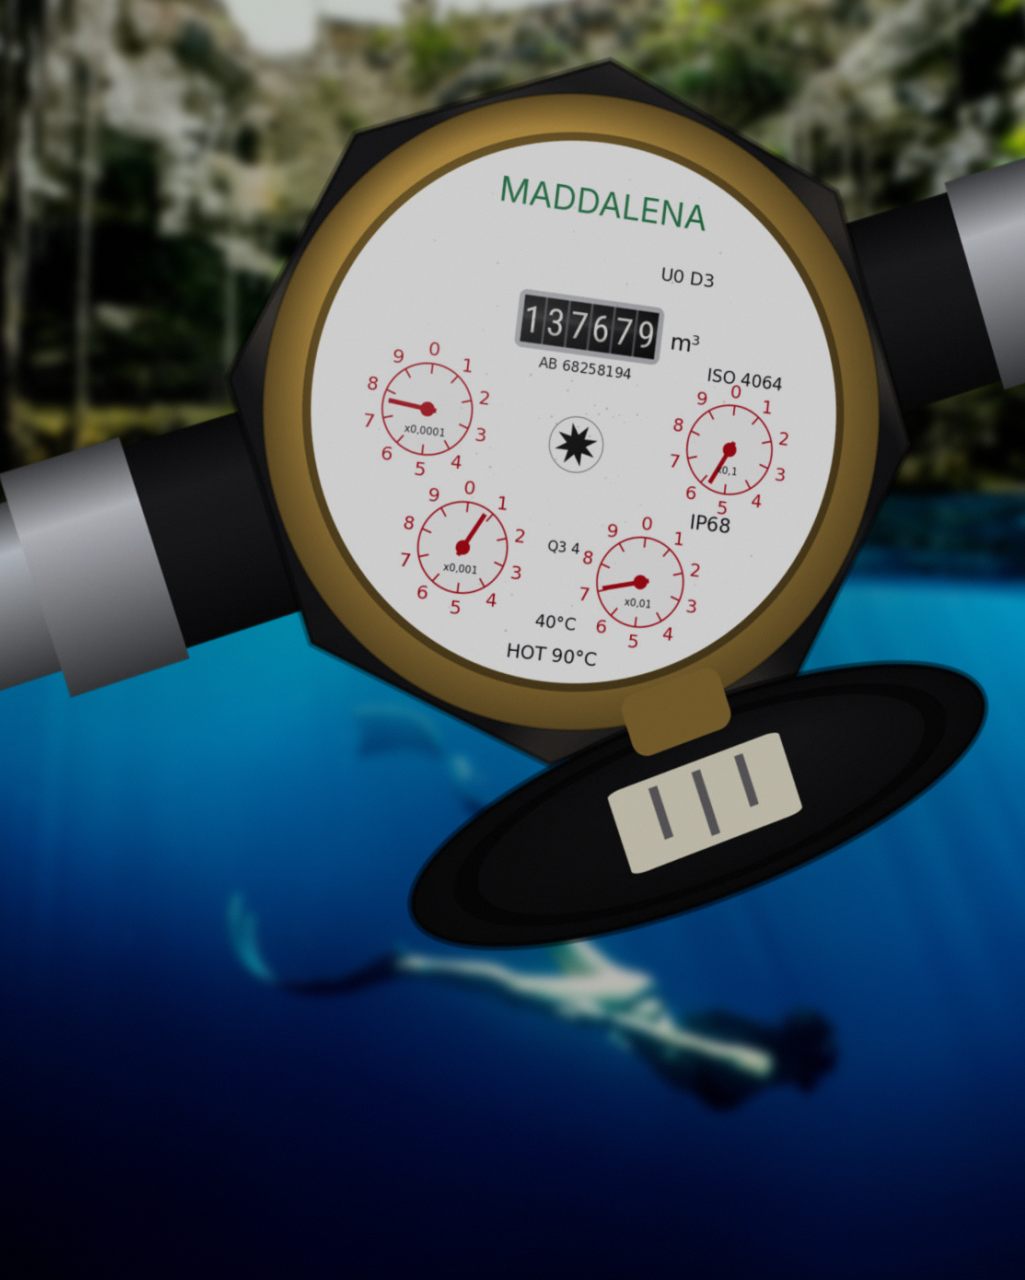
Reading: 137679.5707 m³
